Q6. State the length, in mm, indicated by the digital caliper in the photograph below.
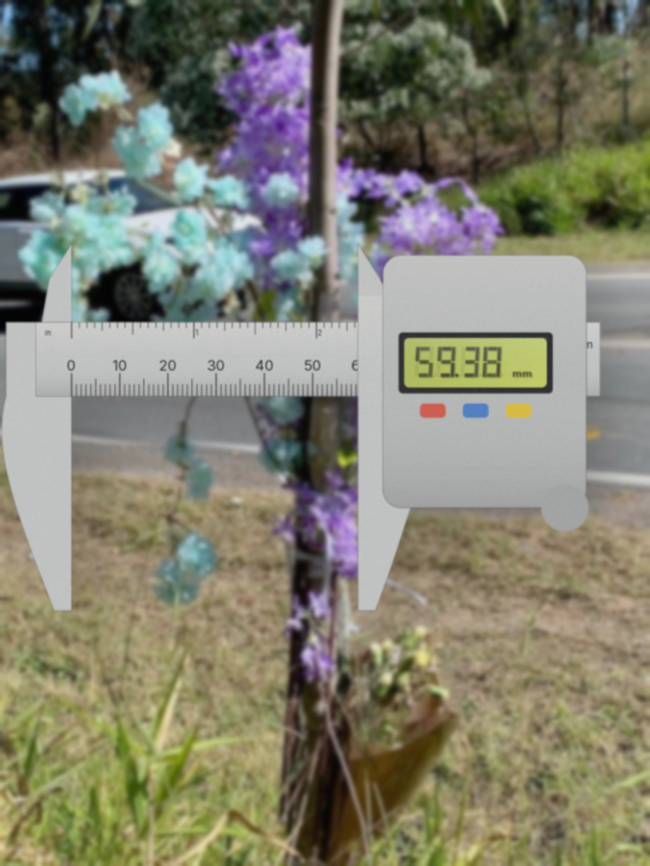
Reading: 59.38 mm
